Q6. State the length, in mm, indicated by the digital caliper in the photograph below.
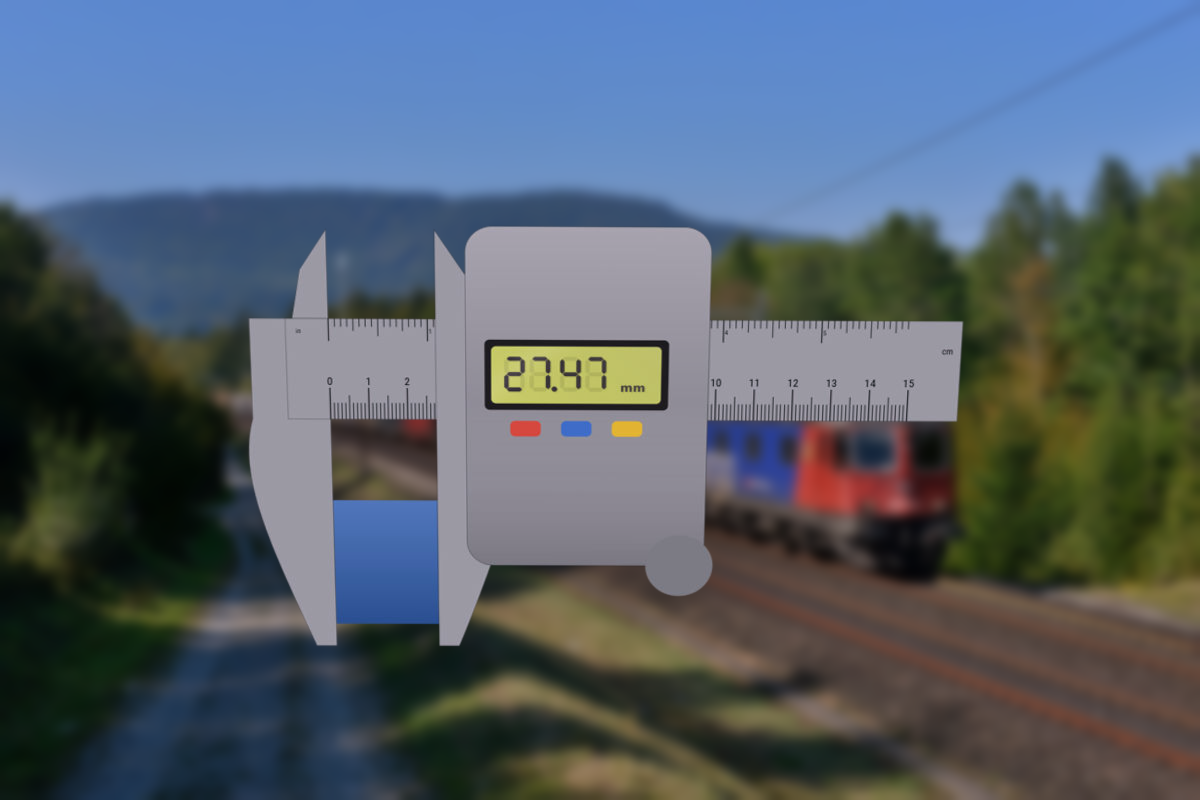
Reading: 27.47 mm
